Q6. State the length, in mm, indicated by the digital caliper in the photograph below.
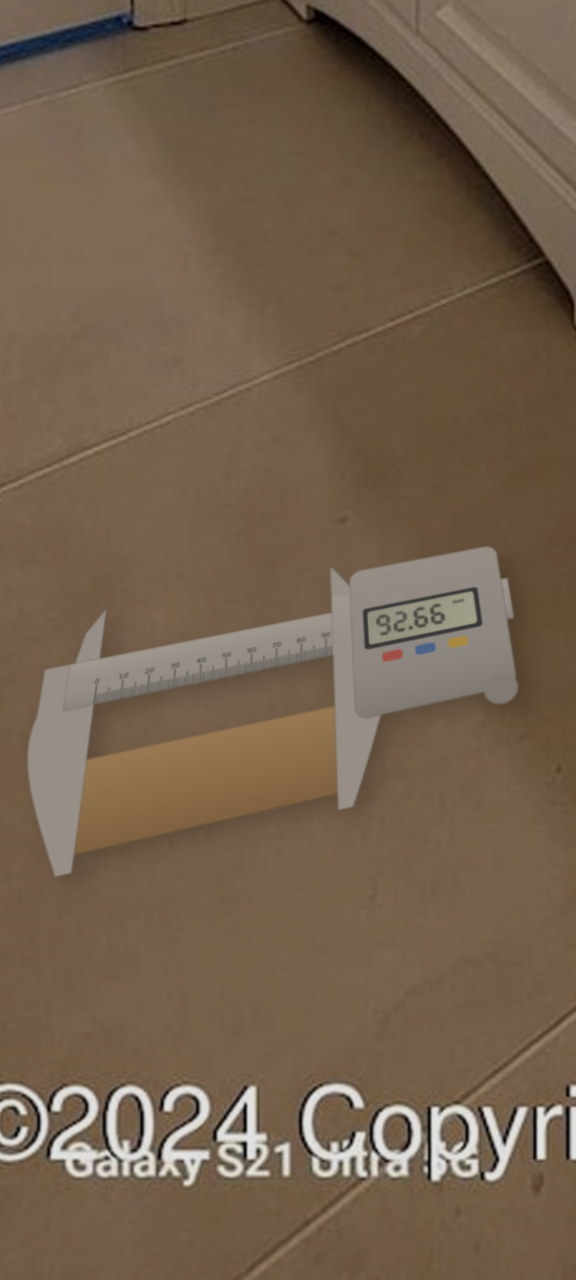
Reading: 92.66 mm
